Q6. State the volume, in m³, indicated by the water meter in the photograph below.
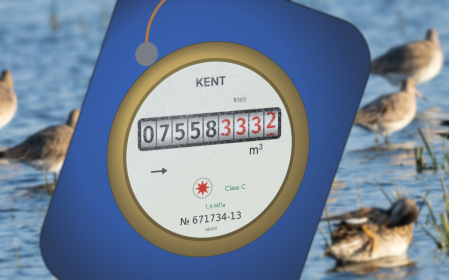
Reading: 7558.3332 m³
